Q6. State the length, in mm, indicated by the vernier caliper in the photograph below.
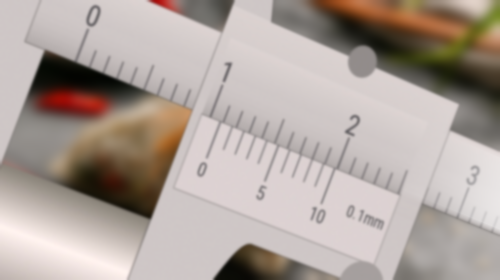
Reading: 10.8 mm
